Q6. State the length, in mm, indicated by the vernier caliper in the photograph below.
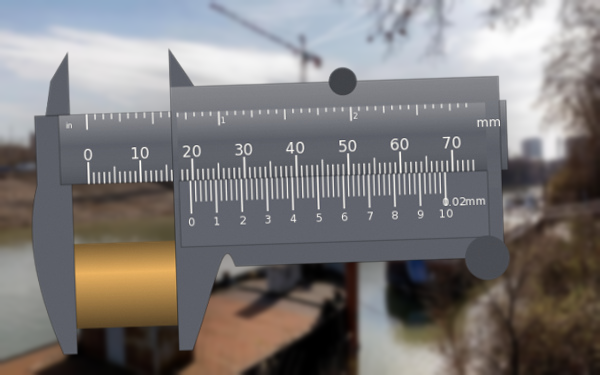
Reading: 19.5 mm
